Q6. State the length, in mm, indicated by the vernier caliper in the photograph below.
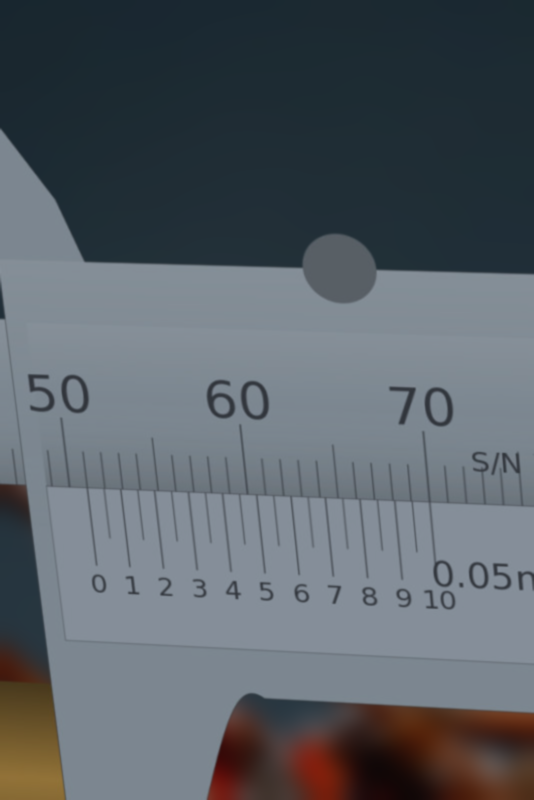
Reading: 51.0 mm
